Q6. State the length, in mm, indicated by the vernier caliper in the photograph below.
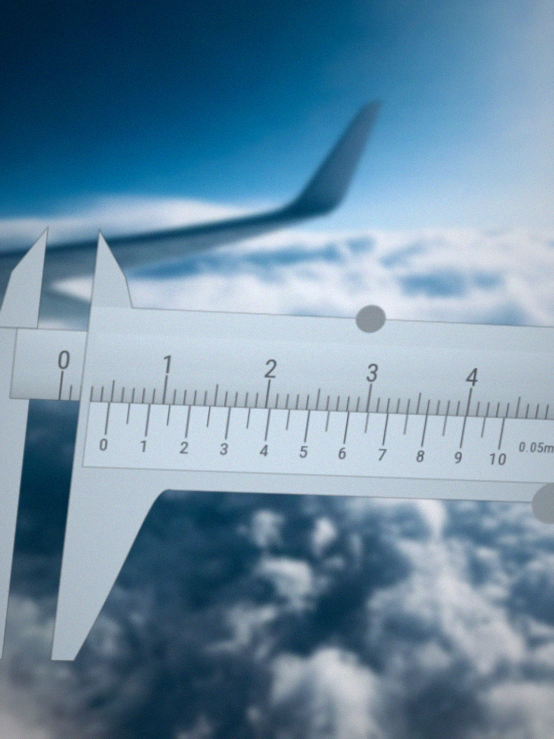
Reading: 4.8 mm
